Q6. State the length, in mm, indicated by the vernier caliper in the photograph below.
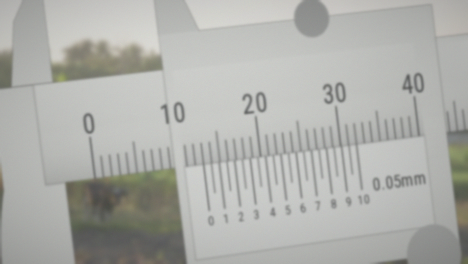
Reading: 13.0 mm
